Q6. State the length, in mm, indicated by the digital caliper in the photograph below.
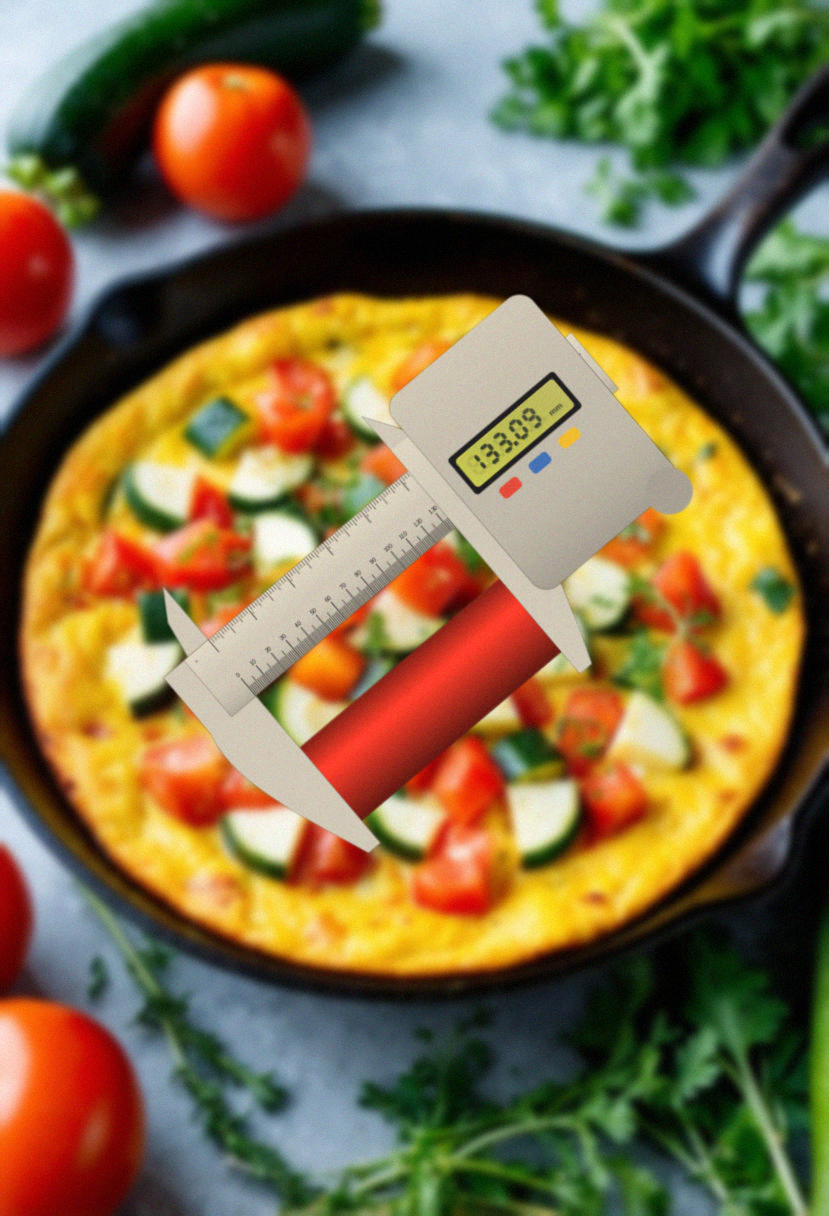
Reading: 133.09 mm
